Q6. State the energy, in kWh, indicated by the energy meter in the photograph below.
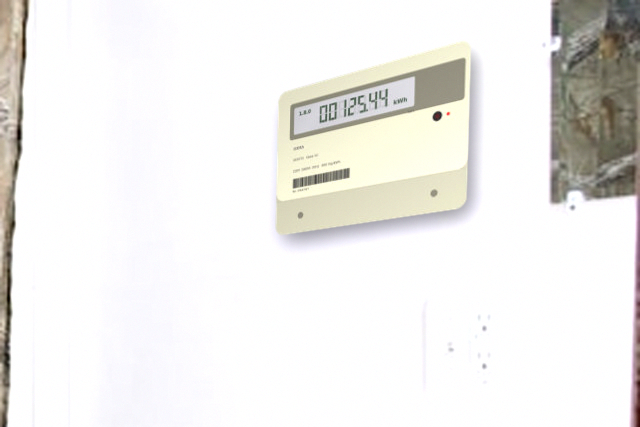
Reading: 125.44 kWh
